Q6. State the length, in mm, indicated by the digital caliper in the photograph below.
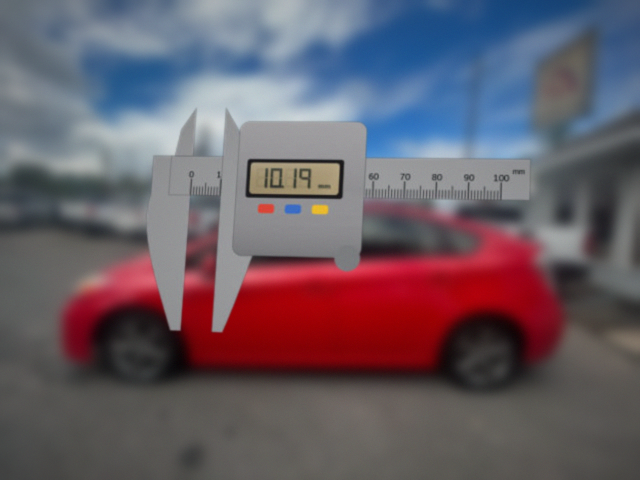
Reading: 10.19 mm
